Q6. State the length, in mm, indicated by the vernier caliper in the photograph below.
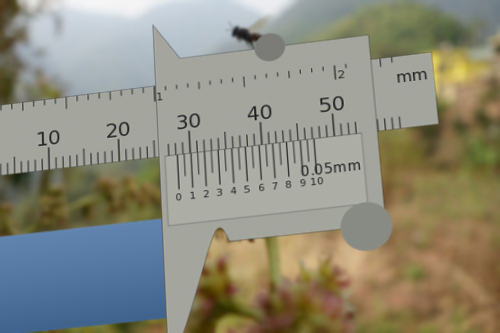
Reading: 28.2 mm
